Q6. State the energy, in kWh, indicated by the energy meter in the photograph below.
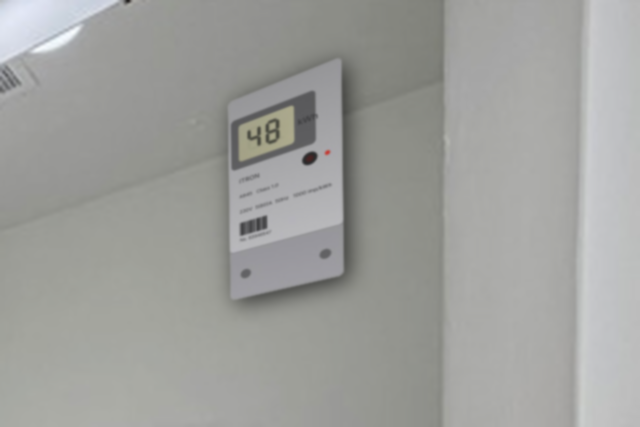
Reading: 48 kWh
